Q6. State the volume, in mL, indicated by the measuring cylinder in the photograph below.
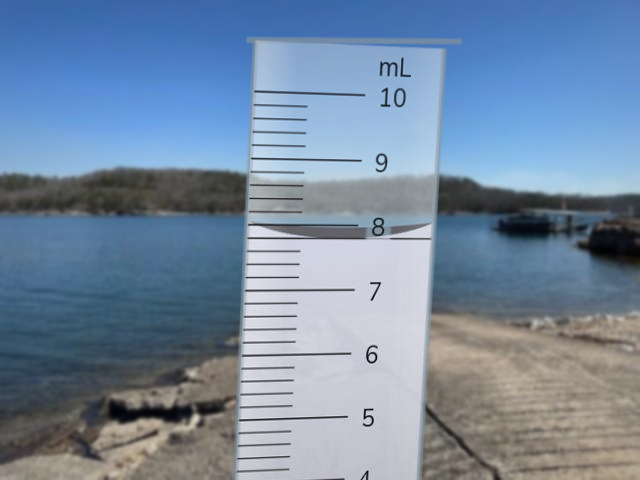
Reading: 7.8 mL
